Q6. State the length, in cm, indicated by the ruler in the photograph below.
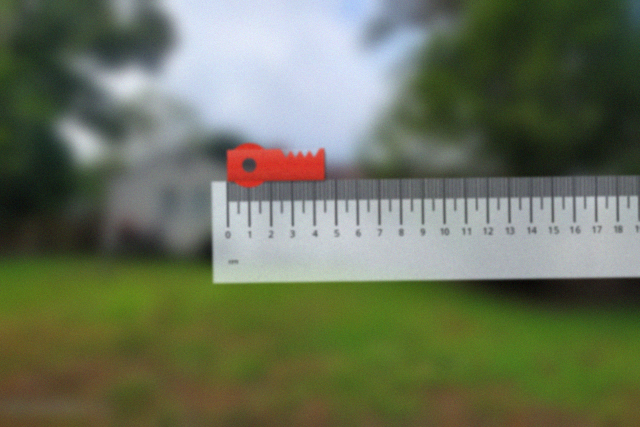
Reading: 4.5 cm
